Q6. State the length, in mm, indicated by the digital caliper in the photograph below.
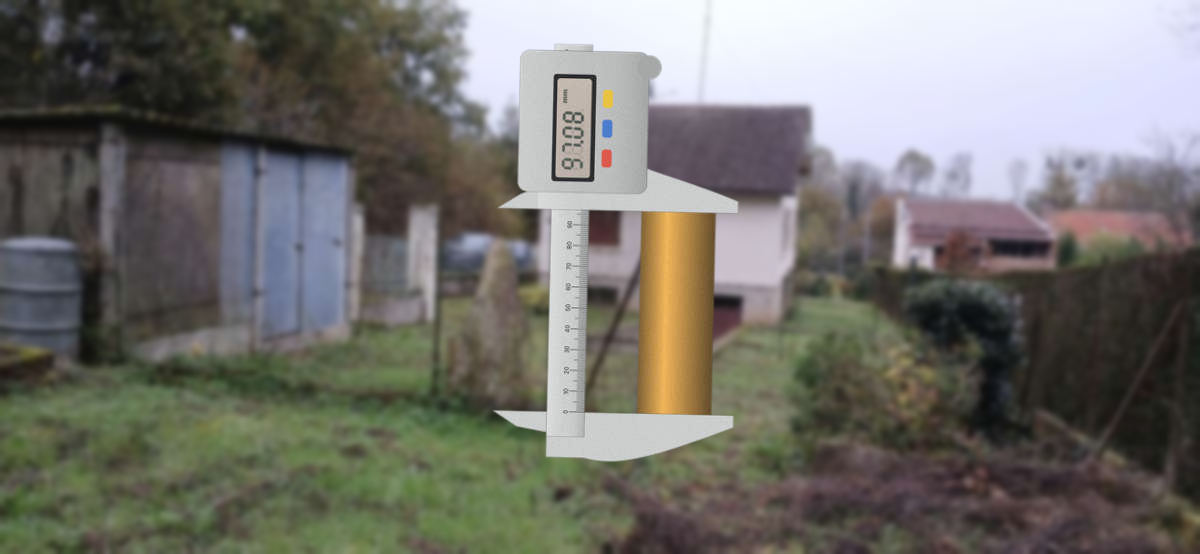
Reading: 97.08 mm
